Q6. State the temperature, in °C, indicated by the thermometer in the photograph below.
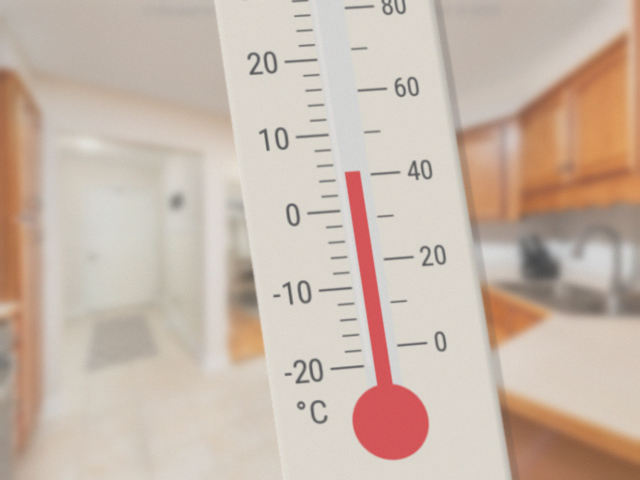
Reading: 5 °C
